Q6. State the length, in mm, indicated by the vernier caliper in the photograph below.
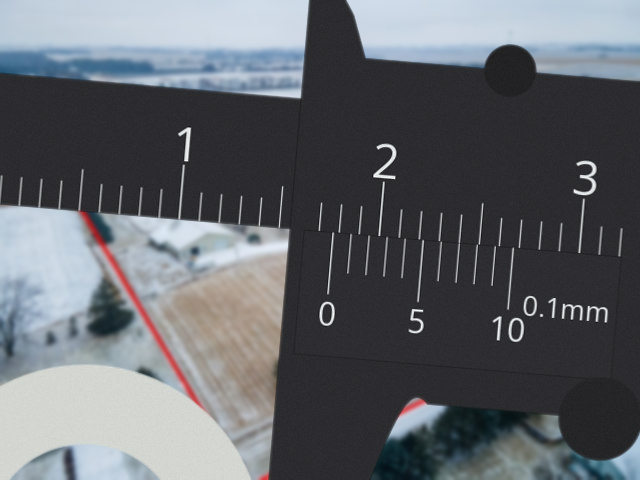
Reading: 17.7 mm
